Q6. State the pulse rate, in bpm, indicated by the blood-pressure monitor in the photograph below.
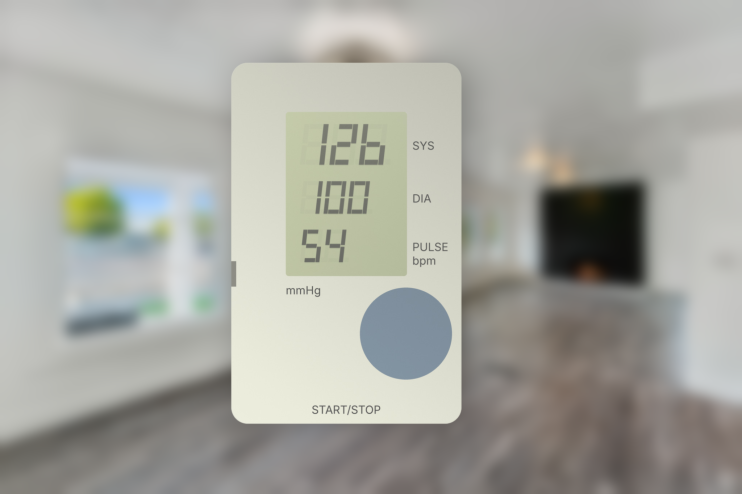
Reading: 54 bpm
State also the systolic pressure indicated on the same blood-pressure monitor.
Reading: 126 mmHg
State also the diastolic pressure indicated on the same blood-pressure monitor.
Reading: 100 mmHg
